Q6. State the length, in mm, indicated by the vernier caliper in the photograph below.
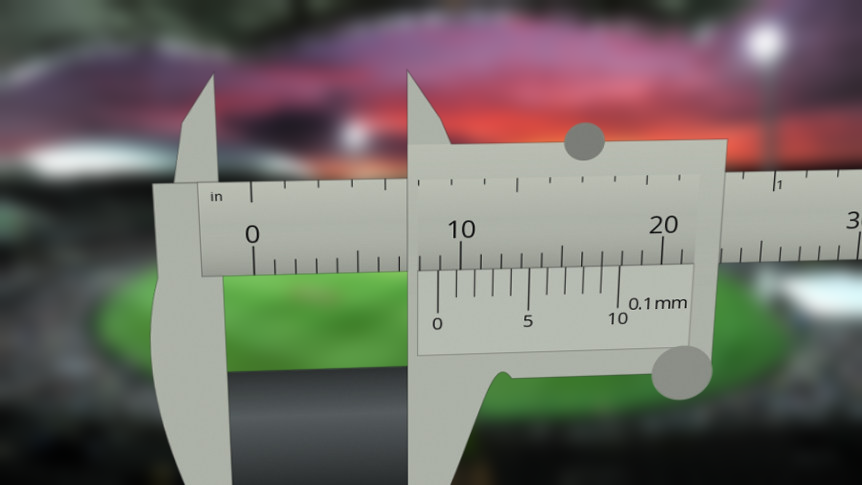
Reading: 8.9 mm
